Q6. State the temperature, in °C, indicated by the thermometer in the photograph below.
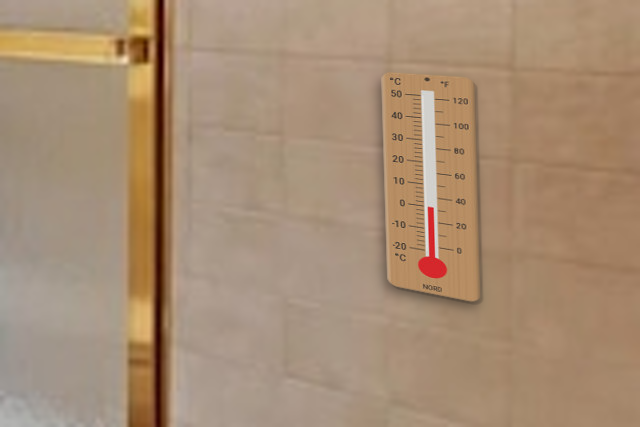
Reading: 0 °C
